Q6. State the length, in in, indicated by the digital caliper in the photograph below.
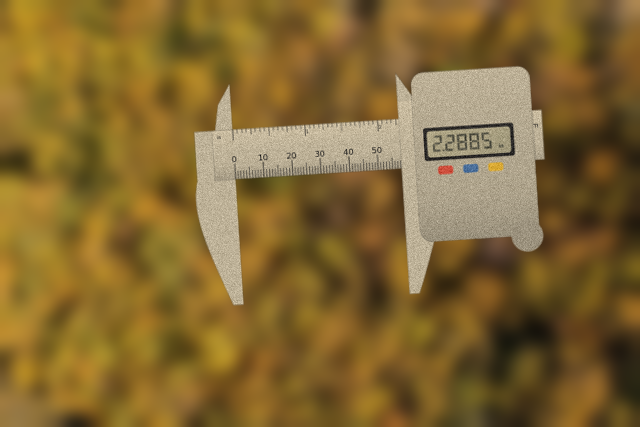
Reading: 2.2885 in
